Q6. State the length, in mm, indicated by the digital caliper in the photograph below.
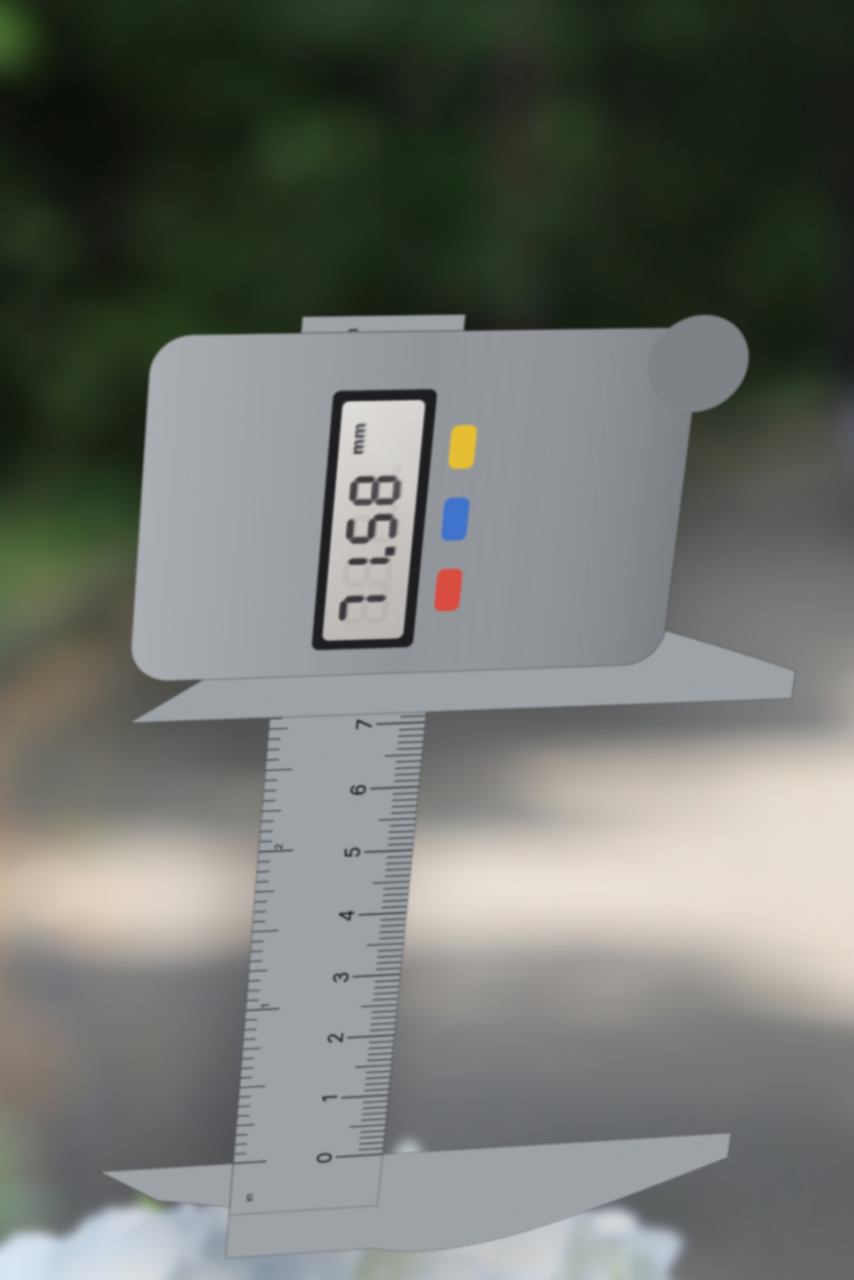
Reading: 71.58 mm
